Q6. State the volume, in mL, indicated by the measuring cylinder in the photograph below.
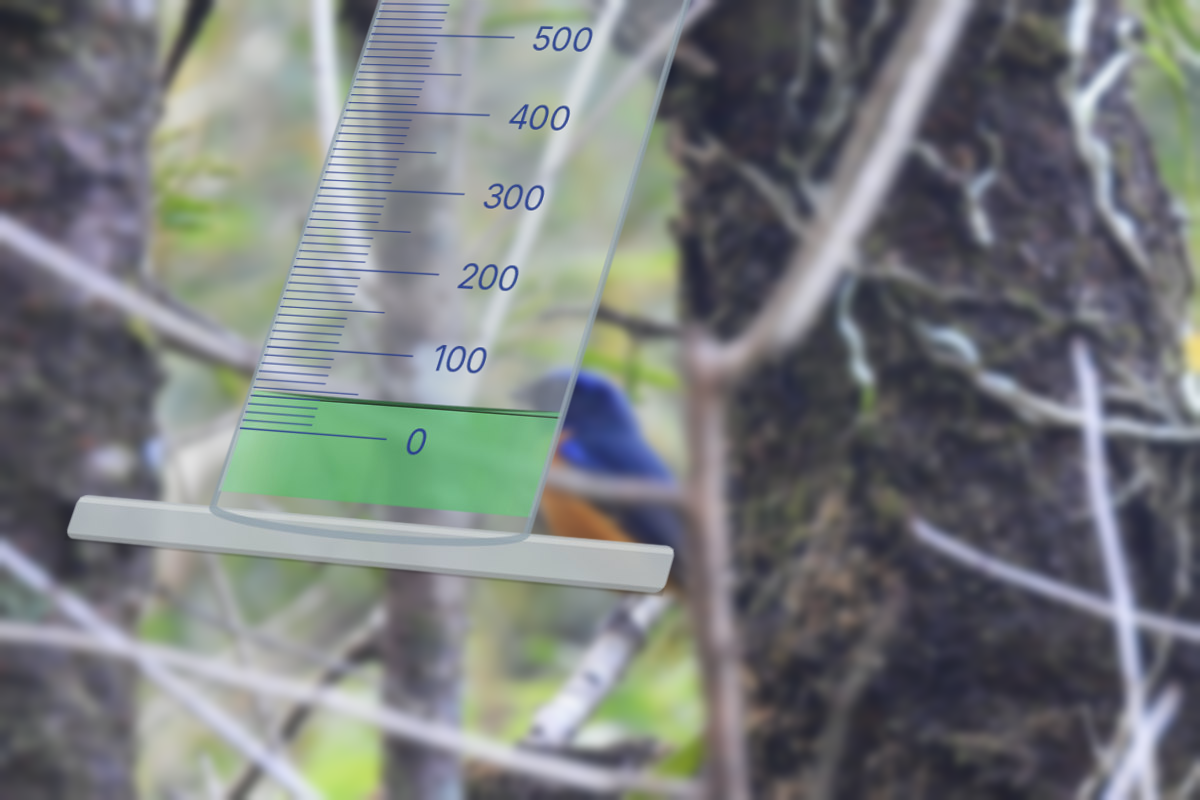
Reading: 40 mL
